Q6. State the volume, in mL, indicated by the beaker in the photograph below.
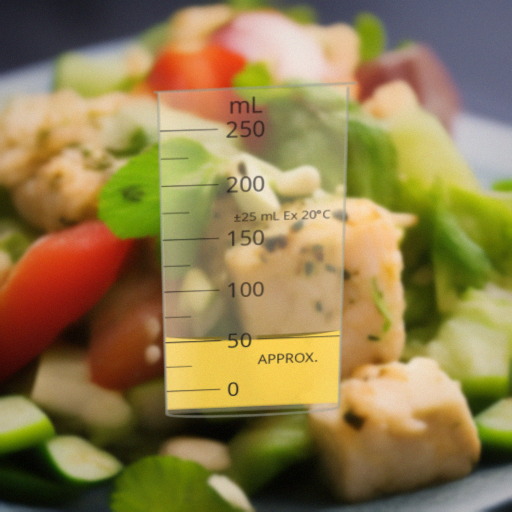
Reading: 50 mL
